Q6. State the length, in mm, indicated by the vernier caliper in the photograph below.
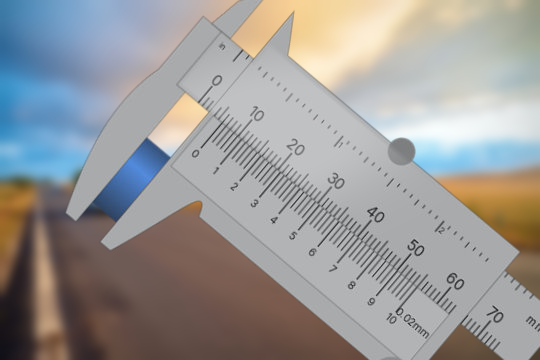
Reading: 6.0 mm
